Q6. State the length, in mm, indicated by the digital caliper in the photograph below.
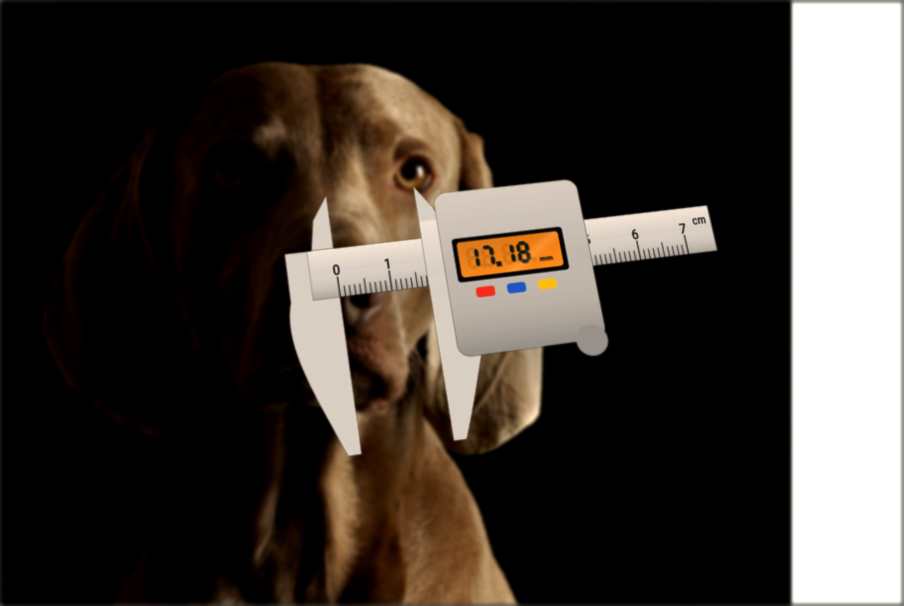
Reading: 17.18 mm
